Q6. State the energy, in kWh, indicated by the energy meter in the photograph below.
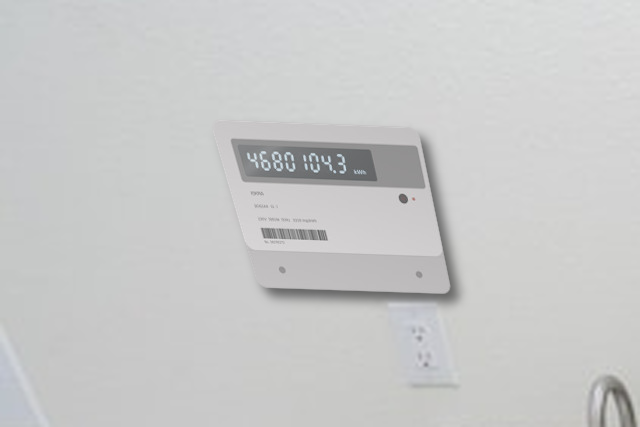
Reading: 4680104.3 kWh
